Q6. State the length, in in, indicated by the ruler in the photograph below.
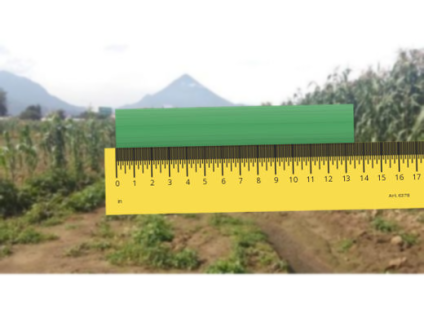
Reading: 13.5 in
